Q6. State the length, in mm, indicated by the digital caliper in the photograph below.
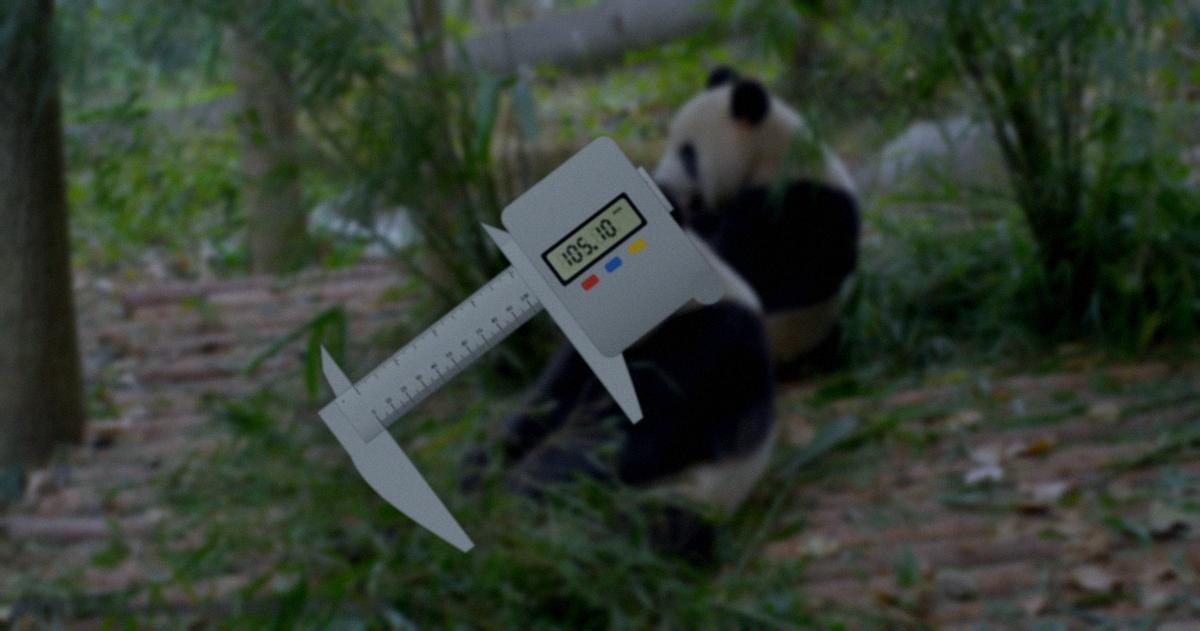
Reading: 105.10 mm
